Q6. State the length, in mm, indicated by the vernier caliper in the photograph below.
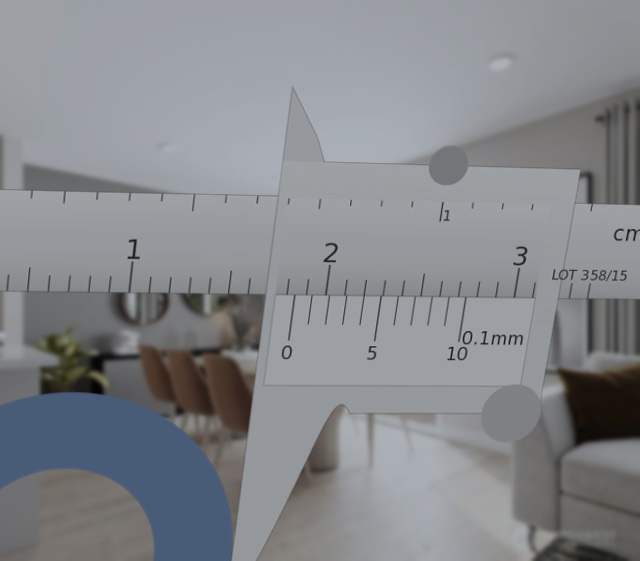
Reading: 18.4 mm
